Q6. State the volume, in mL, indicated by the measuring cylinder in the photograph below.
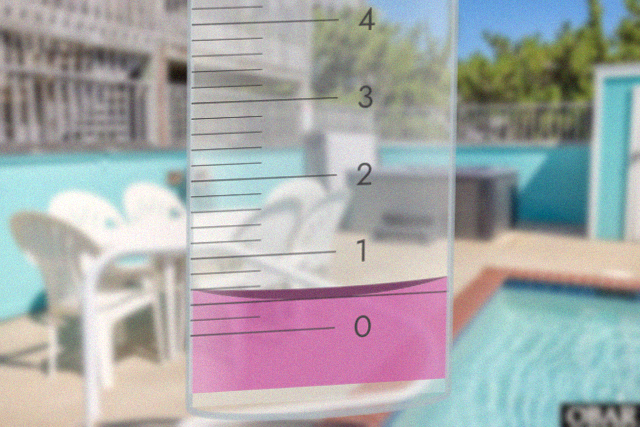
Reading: 0.4 mL
